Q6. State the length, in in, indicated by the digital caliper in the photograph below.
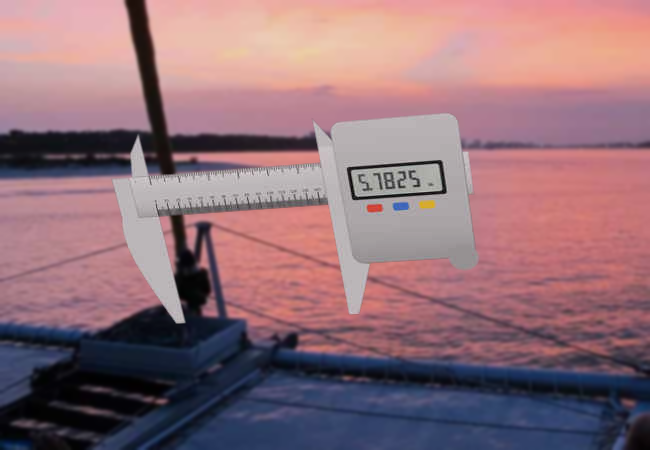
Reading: 5.7825 in
